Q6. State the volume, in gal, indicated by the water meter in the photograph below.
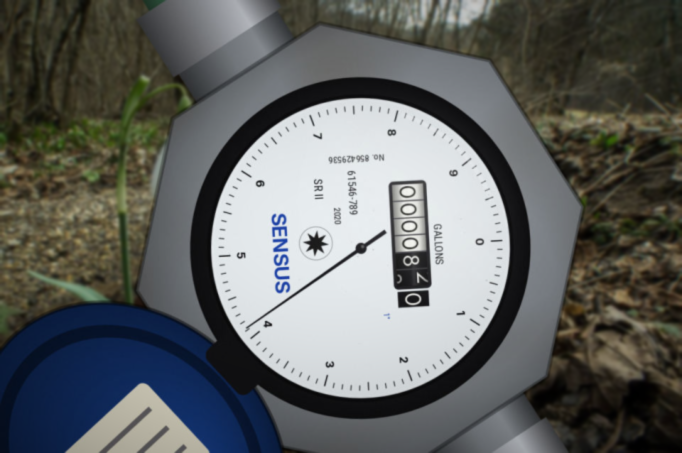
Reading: 824.1 gal
